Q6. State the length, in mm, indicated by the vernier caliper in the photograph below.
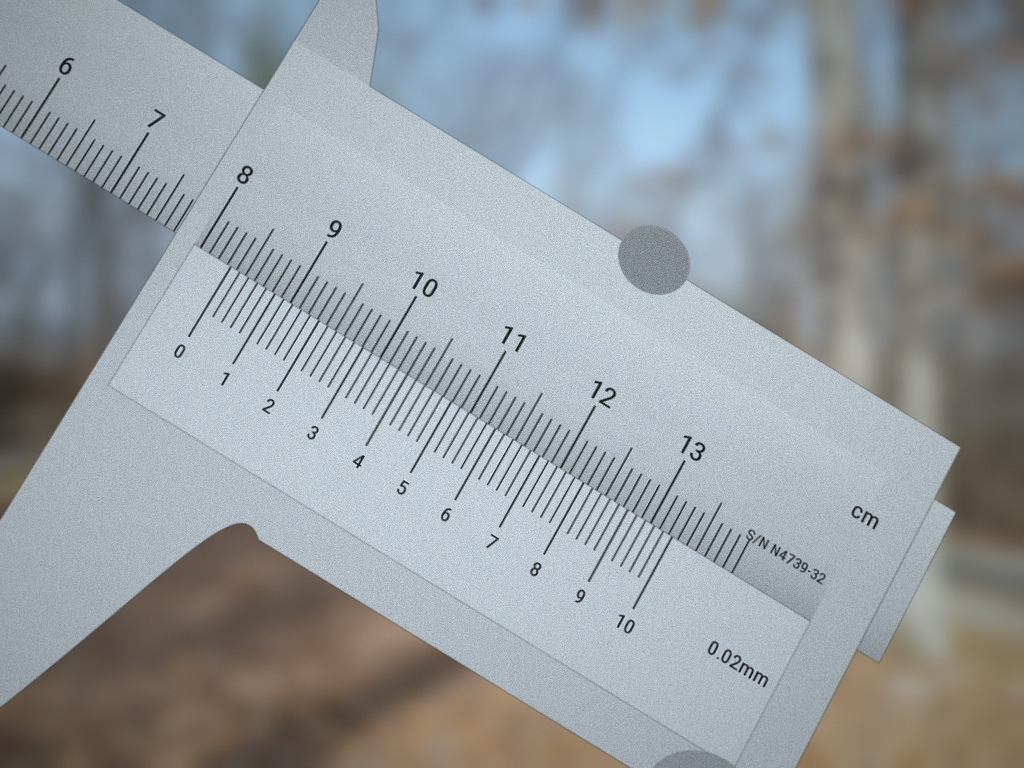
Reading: 83.4 mm
